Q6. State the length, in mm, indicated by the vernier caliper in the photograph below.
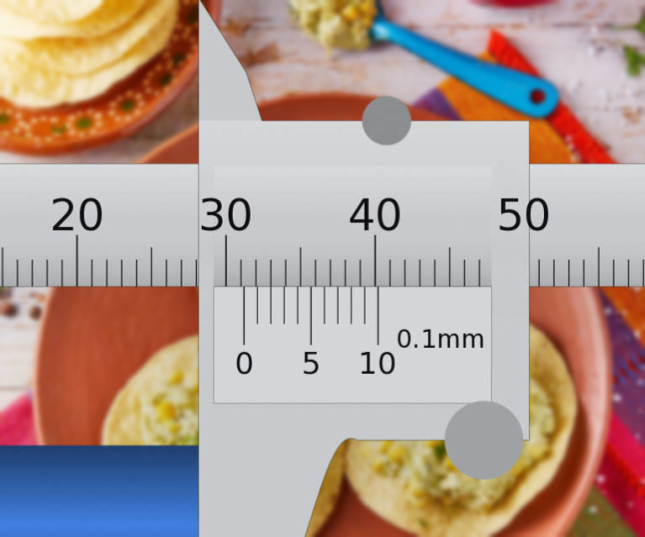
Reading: 31.2 mm
